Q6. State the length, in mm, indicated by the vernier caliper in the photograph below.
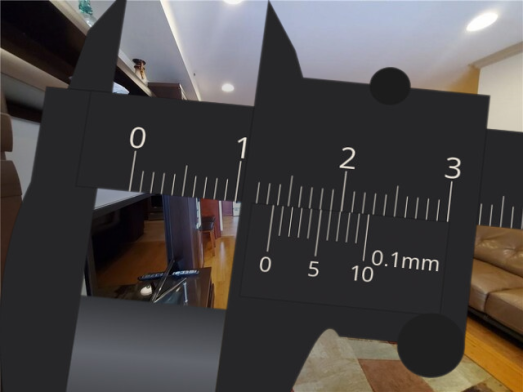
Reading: 13.6 mm
